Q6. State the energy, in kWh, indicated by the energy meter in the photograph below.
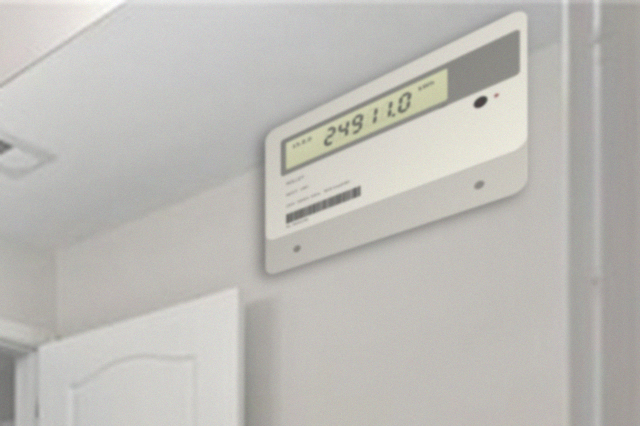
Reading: 24911.0 kWh
